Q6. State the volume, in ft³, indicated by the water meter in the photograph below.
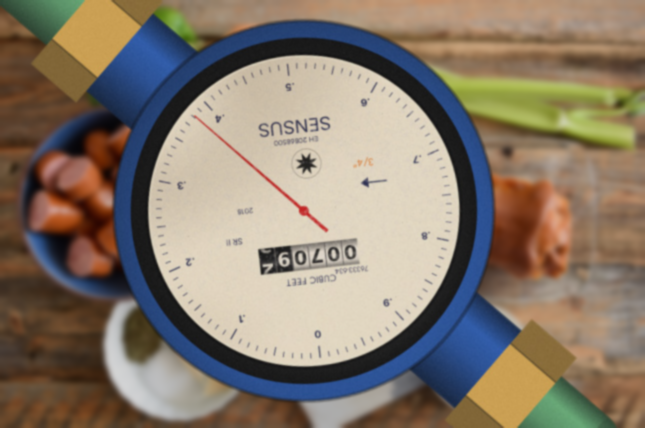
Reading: 7092.38 ft³
